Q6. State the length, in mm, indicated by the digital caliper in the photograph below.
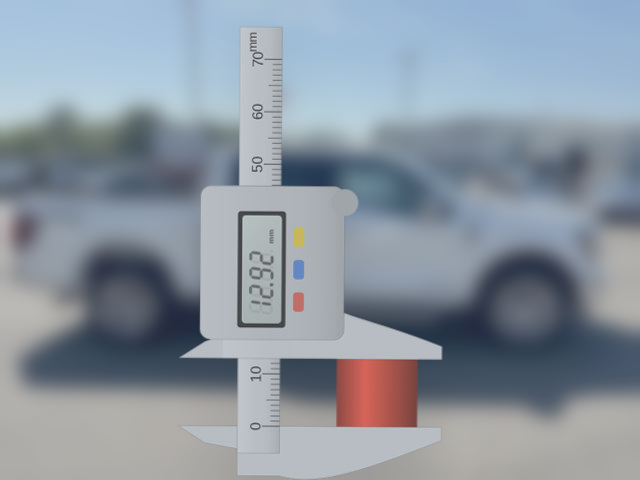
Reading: 12.92 mm
